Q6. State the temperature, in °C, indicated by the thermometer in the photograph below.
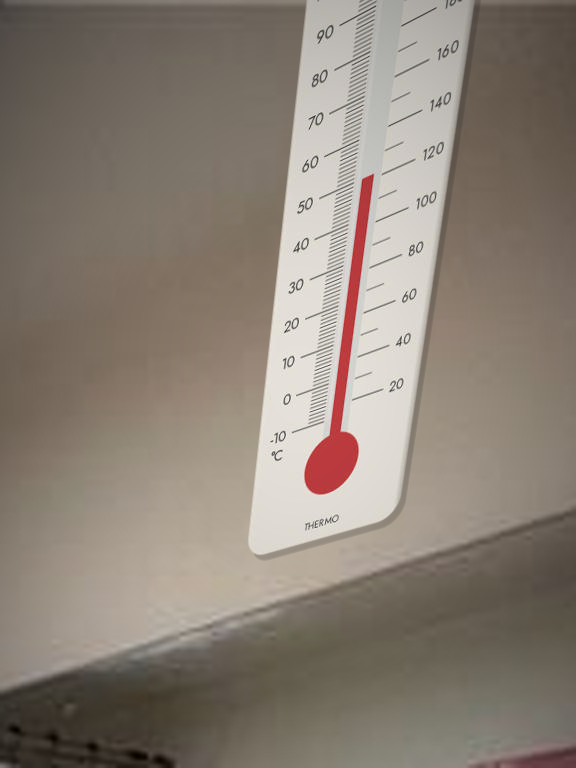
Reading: 50 °C
